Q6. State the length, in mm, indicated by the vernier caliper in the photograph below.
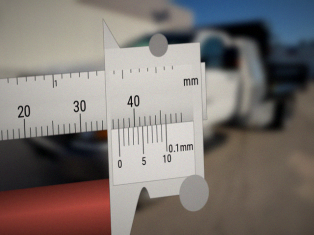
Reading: 37.0 mm
